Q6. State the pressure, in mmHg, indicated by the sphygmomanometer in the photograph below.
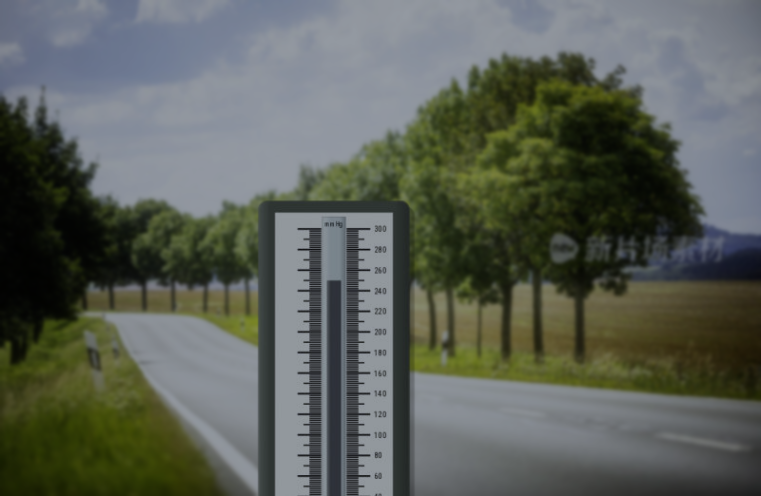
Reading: 250 mmHg
